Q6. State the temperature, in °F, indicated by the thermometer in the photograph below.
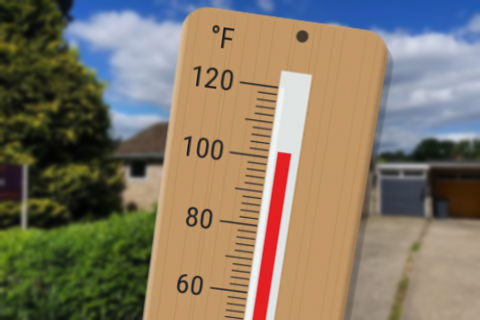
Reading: 102 °F
